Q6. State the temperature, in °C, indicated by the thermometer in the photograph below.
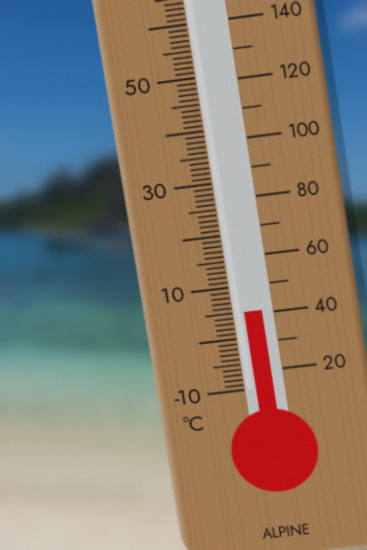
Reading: 5 °C
